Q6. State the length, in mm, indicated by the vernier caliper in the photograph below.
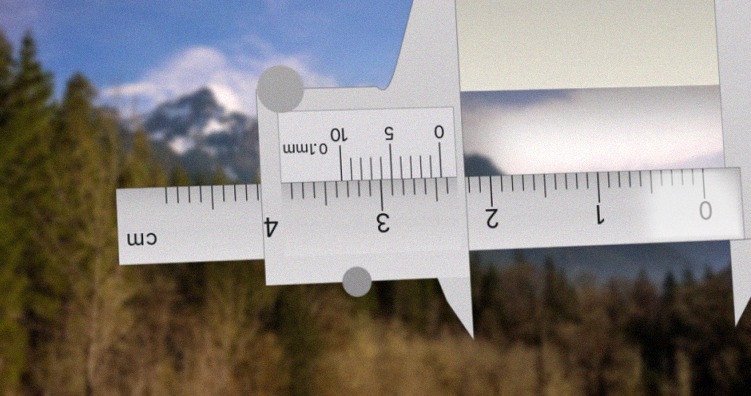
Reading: 24.5 mm
